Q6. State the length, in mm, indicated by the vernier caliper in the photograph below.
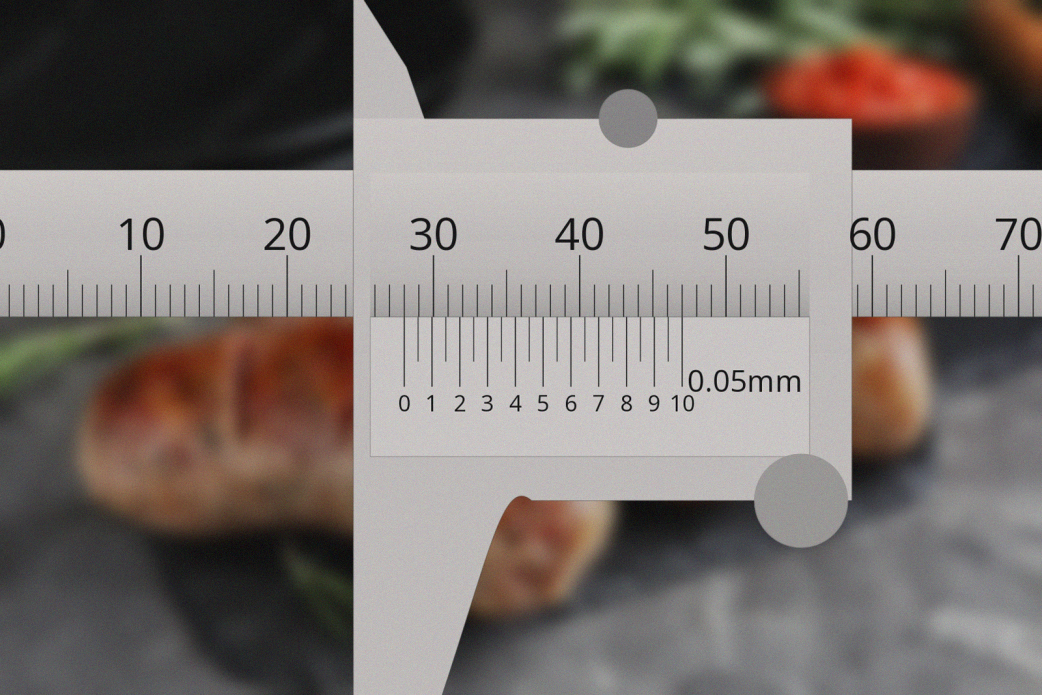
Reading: 28.0 mm
